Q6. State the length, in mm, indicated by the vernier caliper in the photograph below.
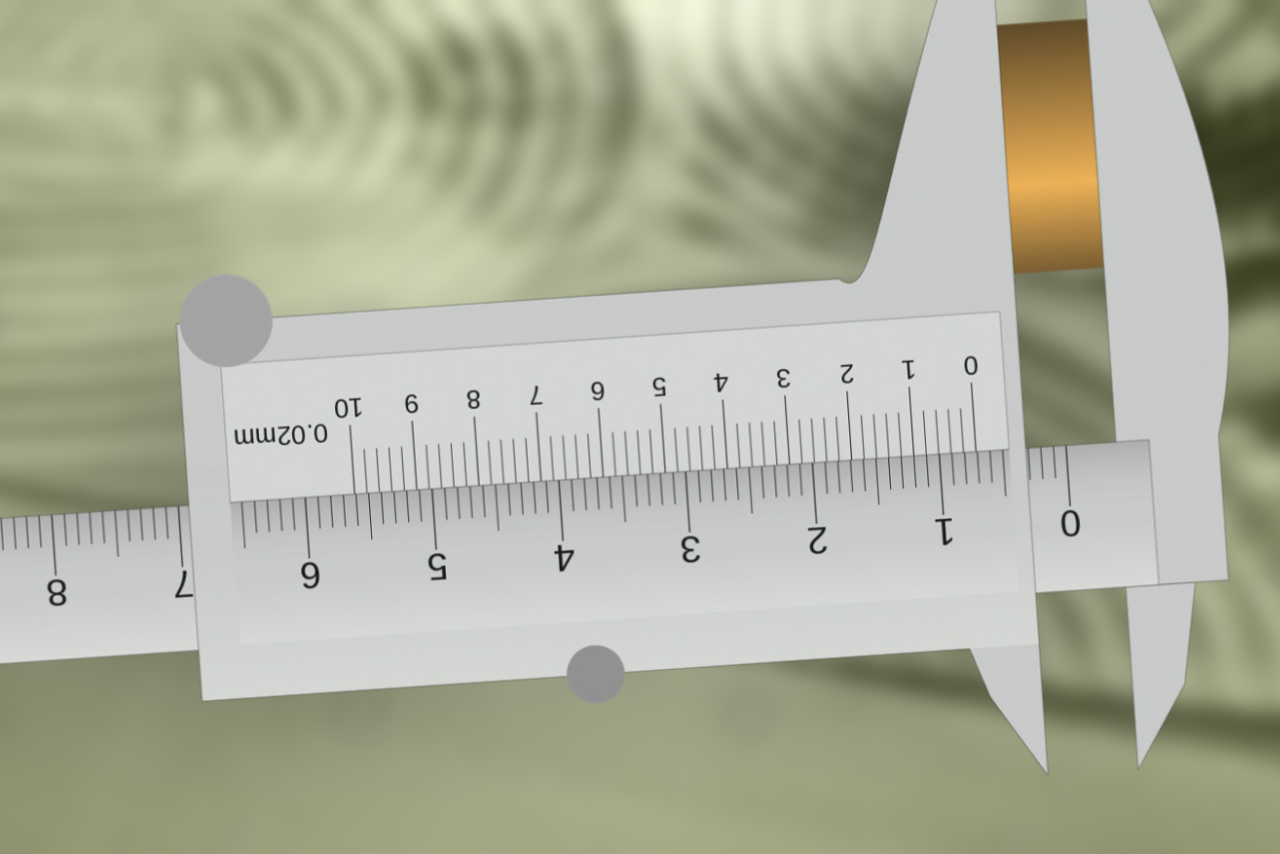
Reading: 7.1 mm
